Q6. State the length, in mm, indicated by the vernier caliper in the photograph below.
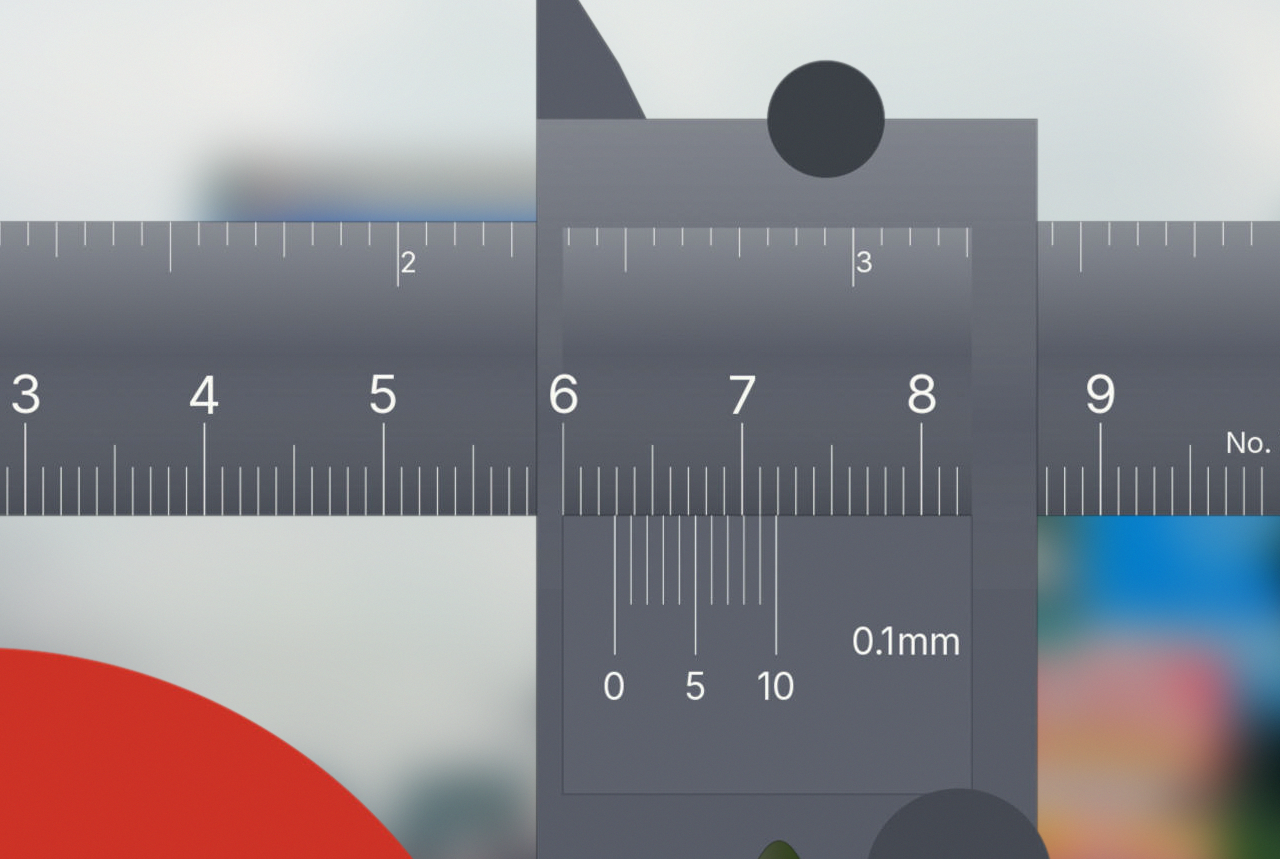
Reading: 62.9 mm
